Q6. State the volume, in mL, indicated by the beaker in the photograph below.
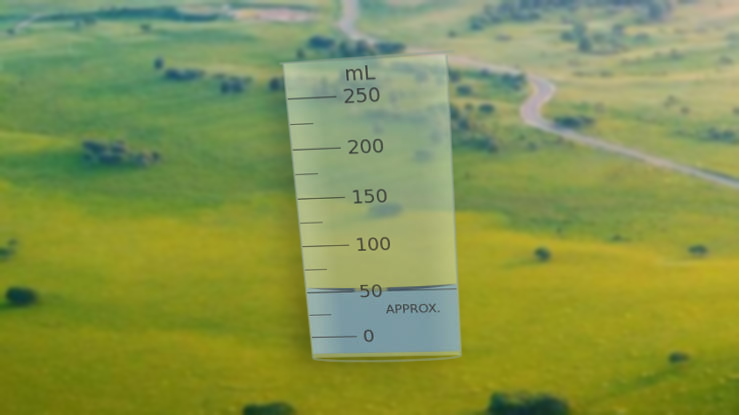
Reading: 50 mL
